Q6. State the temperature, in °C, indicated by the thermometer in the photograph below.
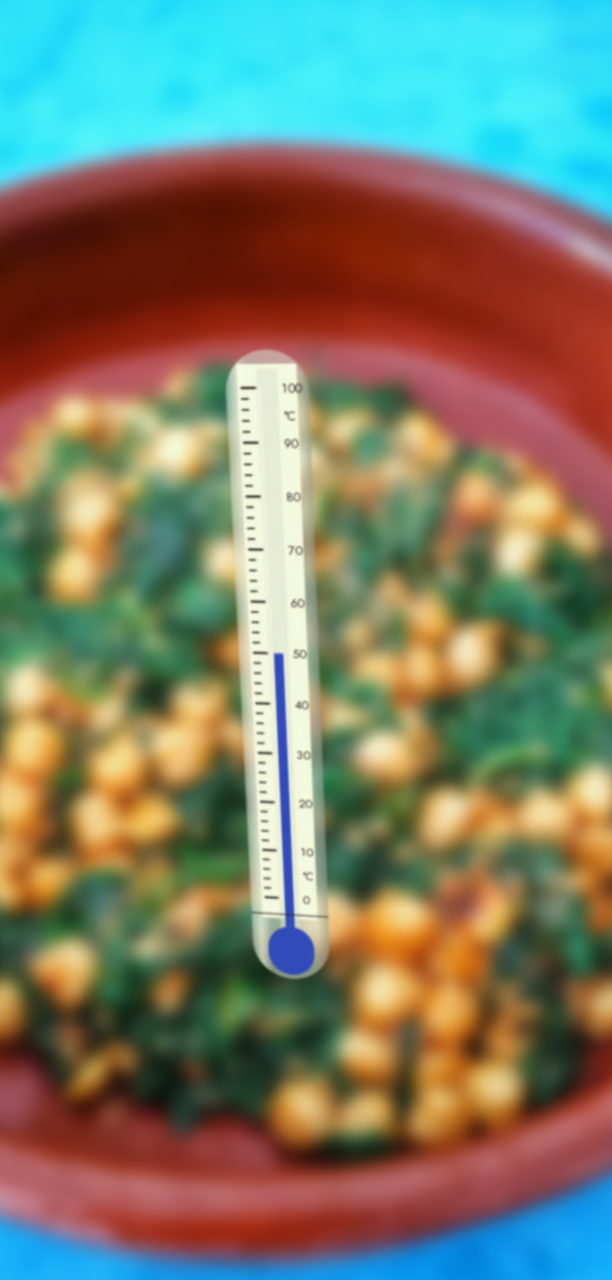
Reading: 50 °C
